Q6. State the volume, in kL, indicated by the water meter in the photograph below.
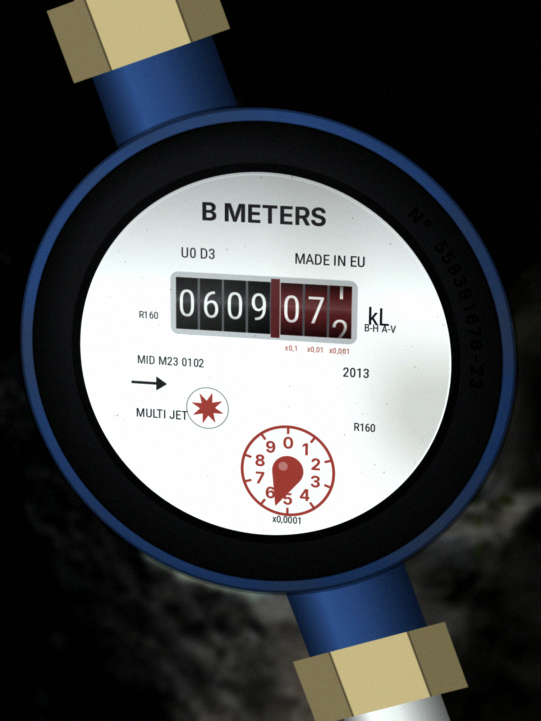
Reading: 609.0715 kL
